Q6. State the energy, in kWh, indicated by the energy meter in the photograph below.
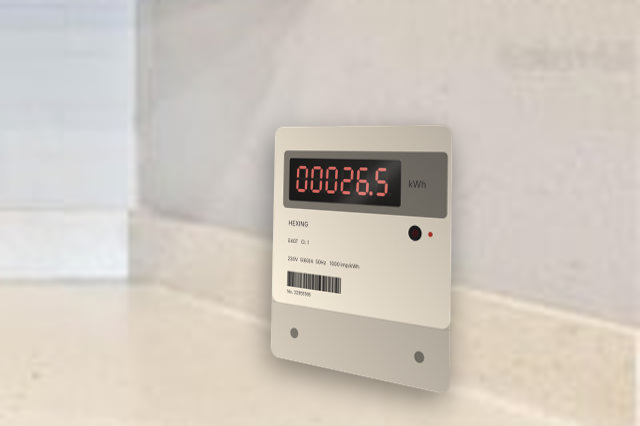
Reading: 26.5 kWh
